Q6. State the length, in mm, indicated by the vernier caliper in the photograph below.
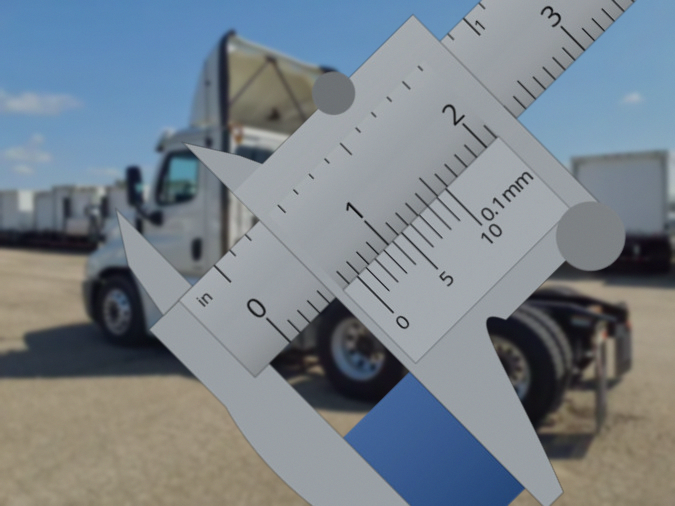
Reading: 6.8 mm
